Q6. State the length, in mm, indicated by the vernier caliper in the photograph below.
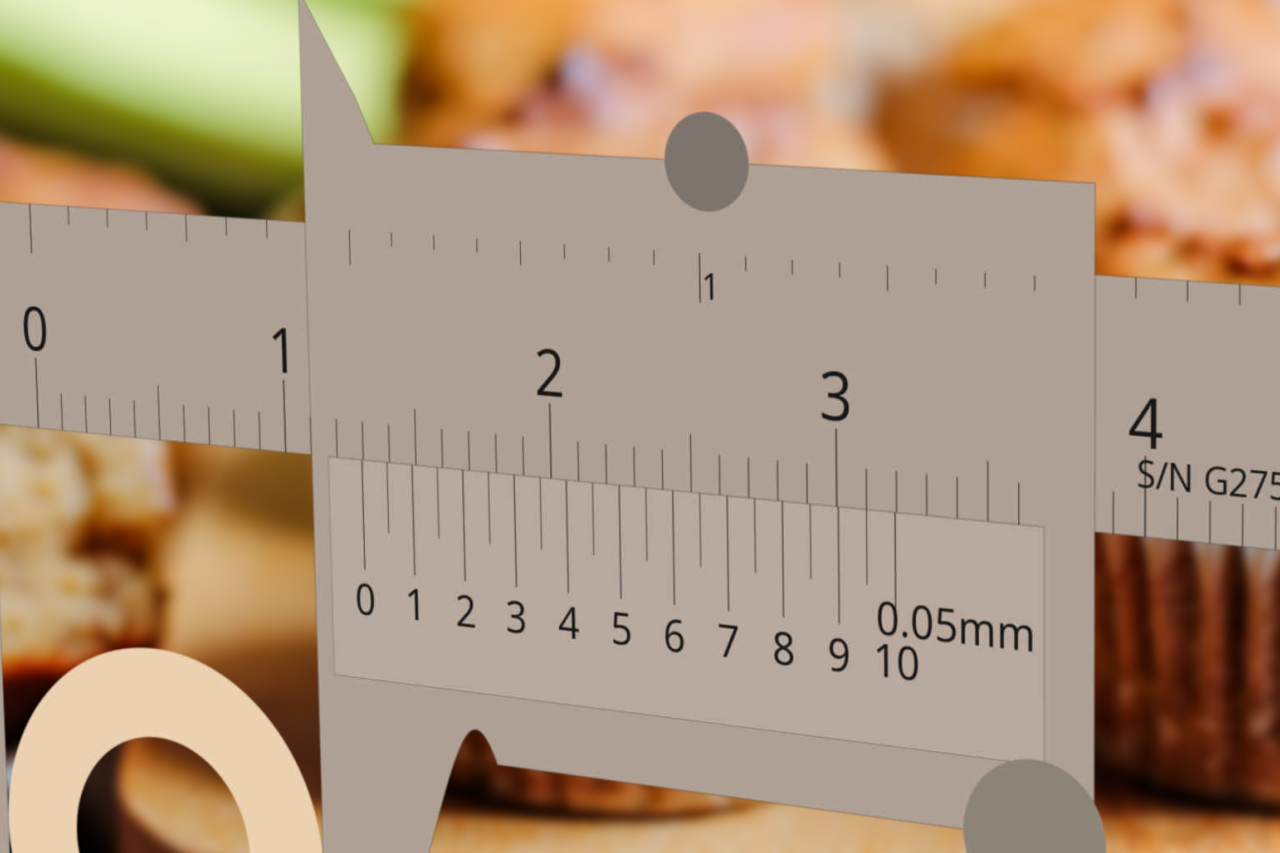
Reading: 12.95 mm
